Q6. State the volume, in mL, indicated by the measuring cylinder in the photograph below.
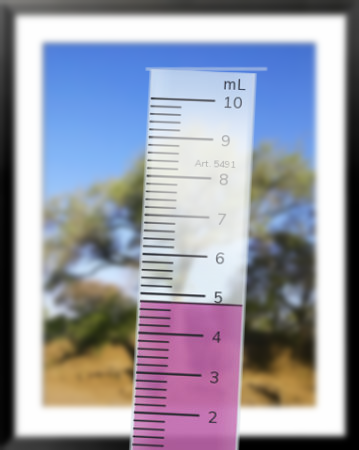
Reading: 4.8 mL
